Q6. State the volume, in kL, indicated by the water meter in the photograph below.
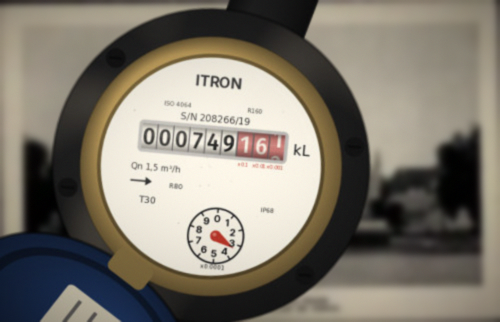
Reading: 749.1613 kL
